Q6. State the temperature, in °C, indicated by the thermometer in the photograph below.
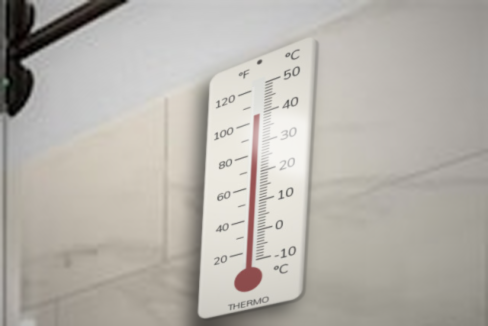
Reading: 40 °C
